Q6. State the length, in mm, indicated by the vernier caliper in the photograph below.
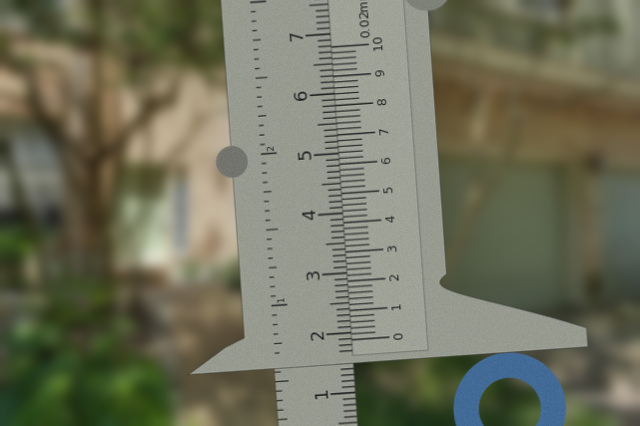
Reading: 18.8 mm
